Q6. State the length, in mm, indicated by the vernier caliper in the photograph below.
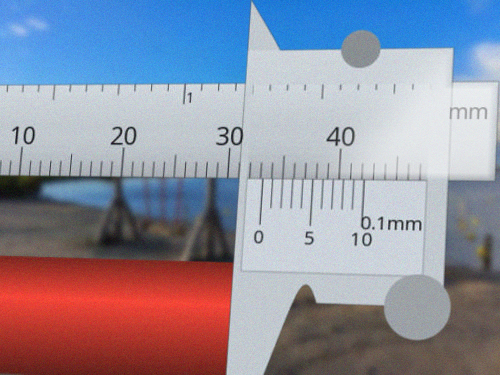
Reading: 33.2 mm
